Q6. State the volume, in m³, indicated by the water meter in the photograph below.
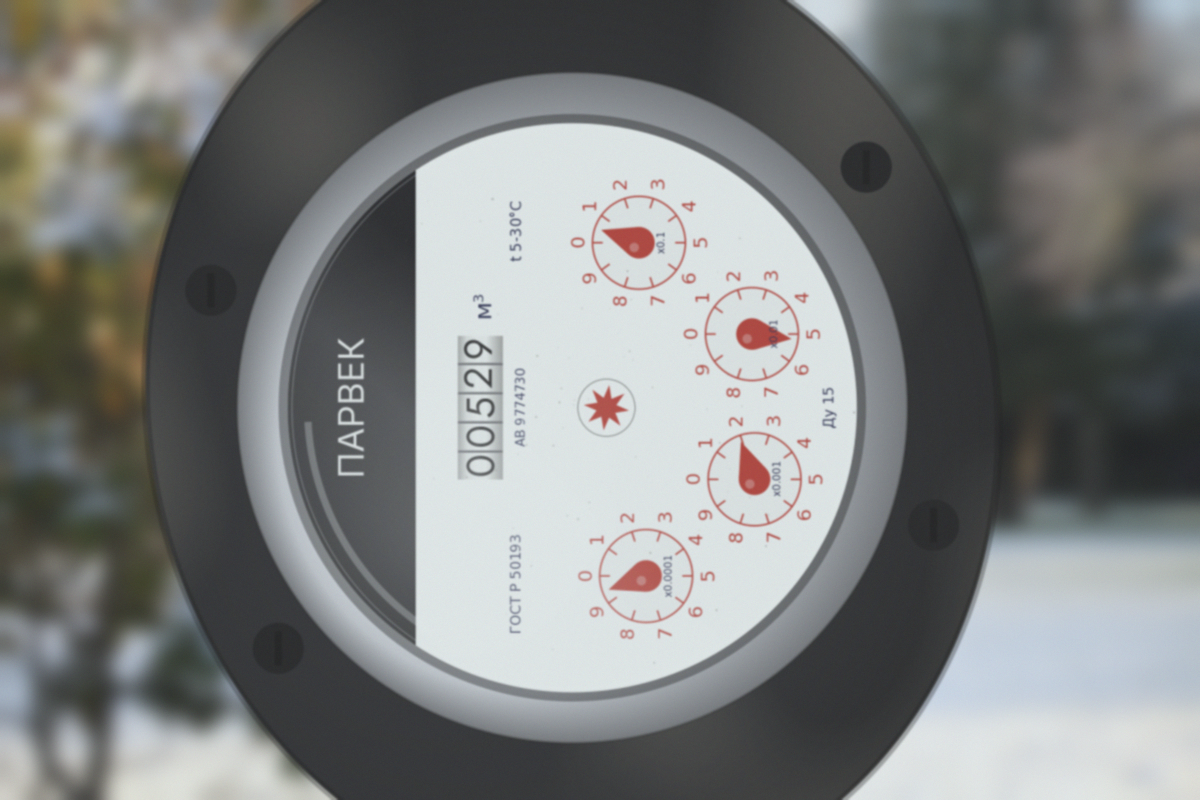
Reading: 529.0519 m³
